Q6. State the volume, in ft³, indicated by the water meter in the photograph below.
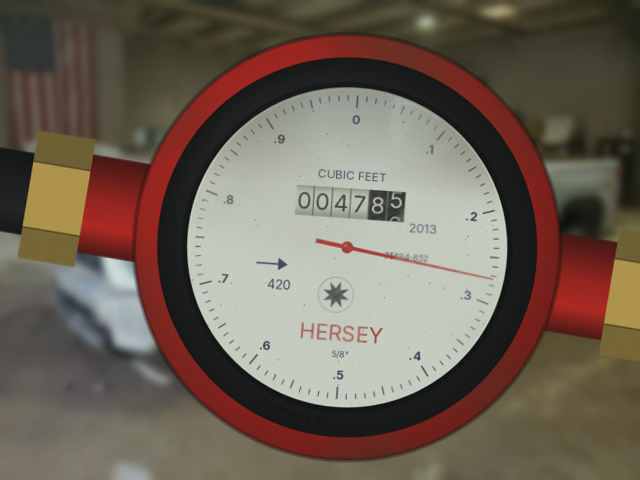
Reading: 4785.27 ft³
